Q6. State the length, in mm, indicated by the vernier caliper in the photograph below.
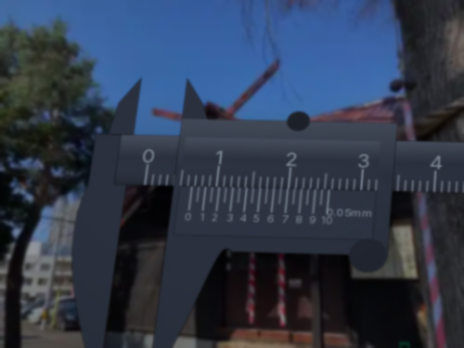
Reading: 6.6 mm
